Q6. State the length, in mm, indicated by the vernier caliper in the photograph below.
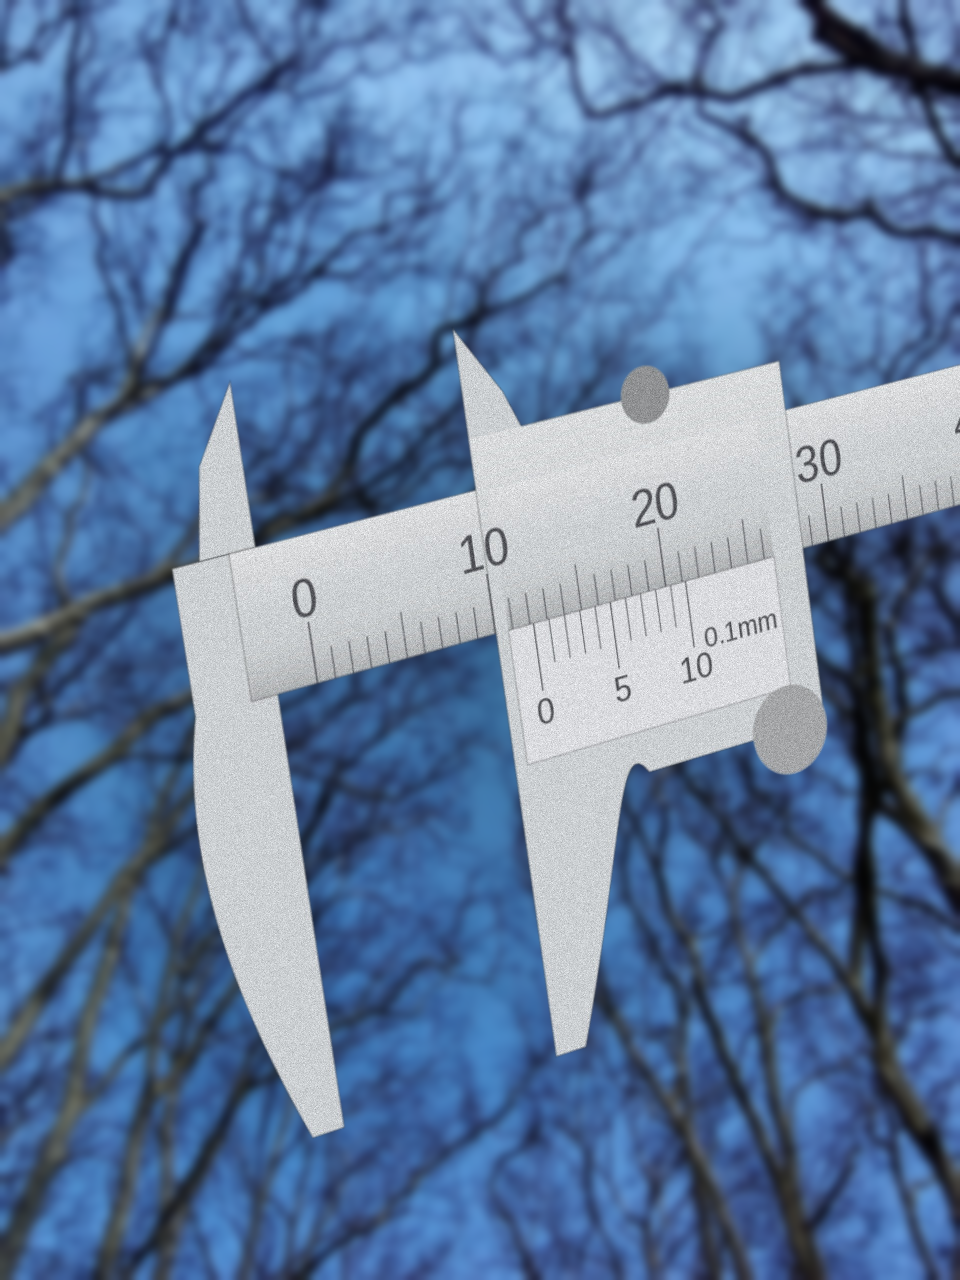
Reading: 12.2 mm
